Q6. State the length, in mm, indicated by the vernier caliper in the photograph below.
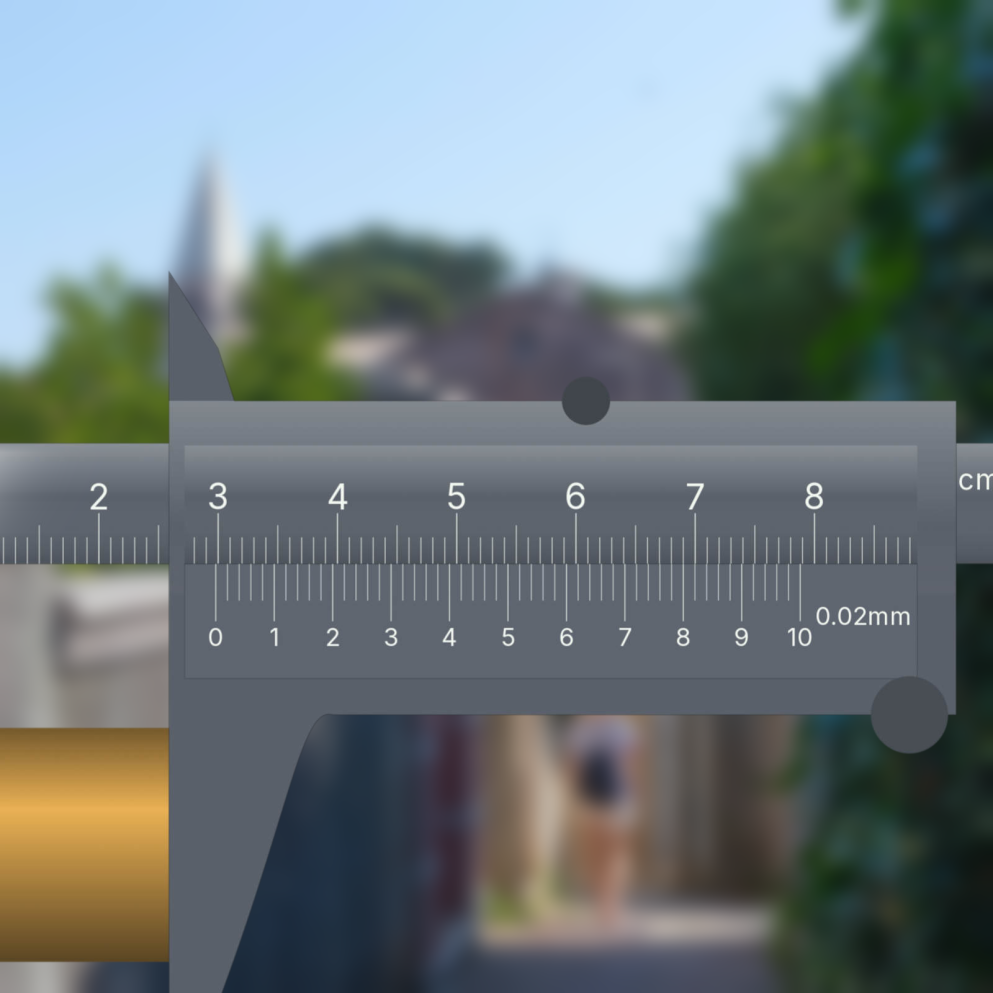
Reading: 29.8 mm
